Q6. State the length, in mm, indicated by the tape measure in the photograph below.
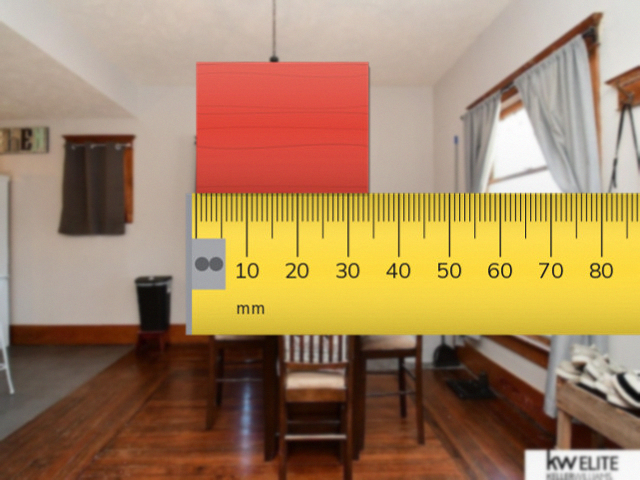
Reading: 34 mm
